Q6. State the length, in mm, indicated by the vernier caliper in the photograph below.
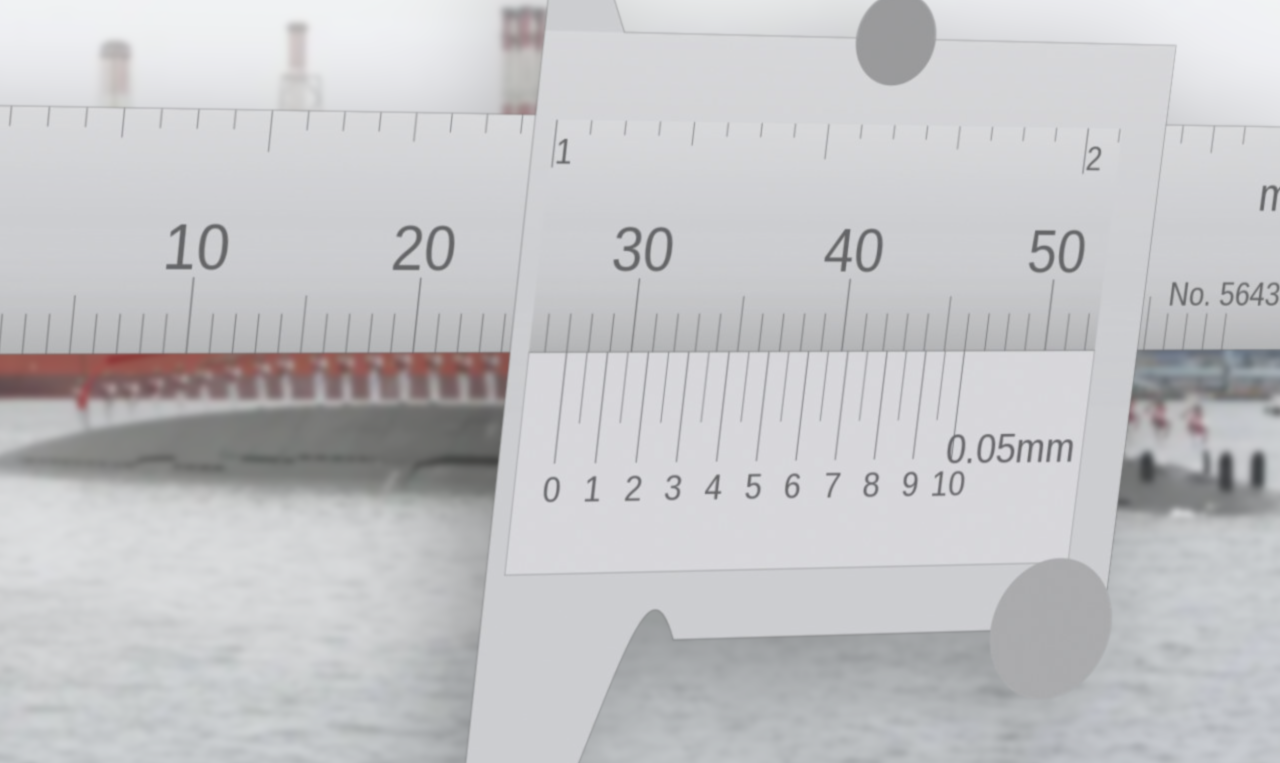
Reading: 27.0 mm
